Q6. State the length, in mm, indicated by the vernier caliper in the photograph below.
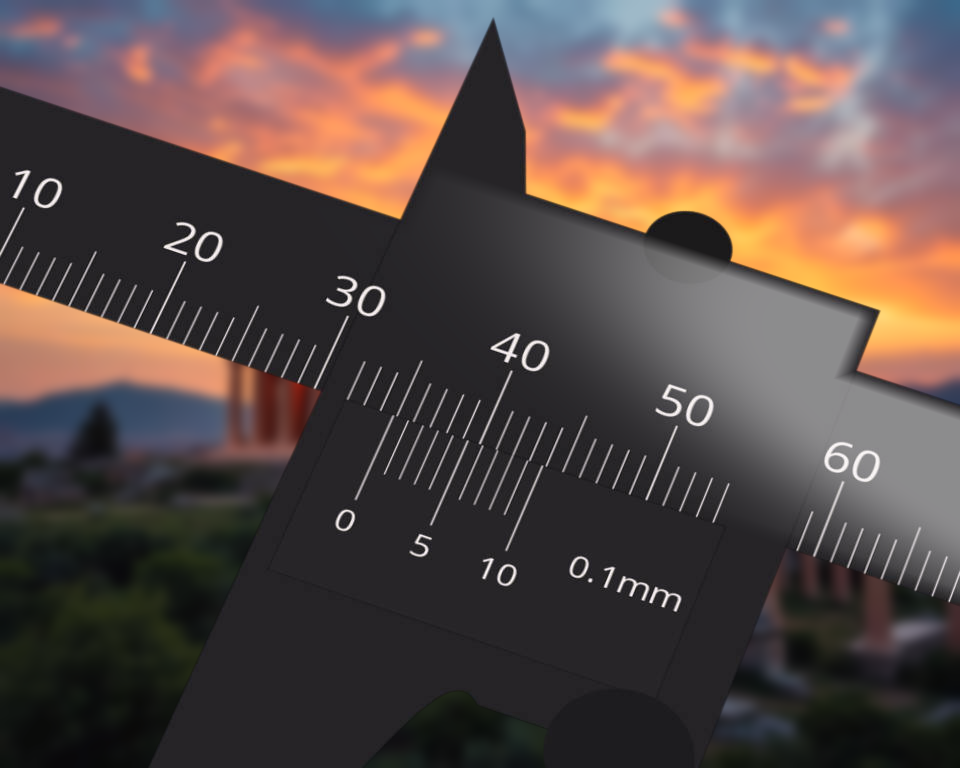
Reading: 34.8 mm
